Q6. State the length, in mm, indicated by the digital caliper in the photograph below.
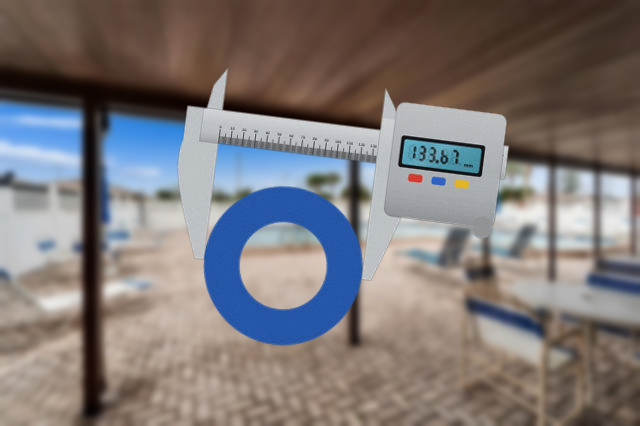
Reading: 133.67 mm
